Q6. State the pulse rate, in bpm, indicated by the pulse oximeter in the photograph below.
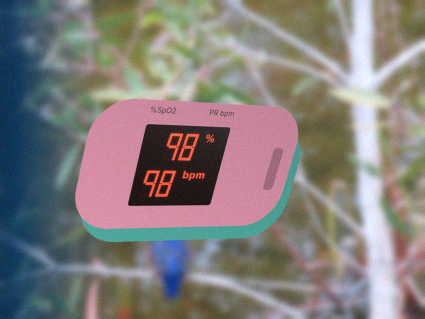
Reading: 98 bpm
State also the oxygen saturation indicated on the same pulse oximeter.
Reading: 98 %
